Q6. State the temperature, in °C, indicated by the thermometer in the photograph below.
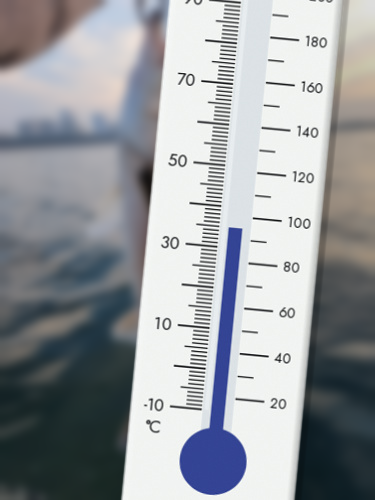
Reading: 35 °C
